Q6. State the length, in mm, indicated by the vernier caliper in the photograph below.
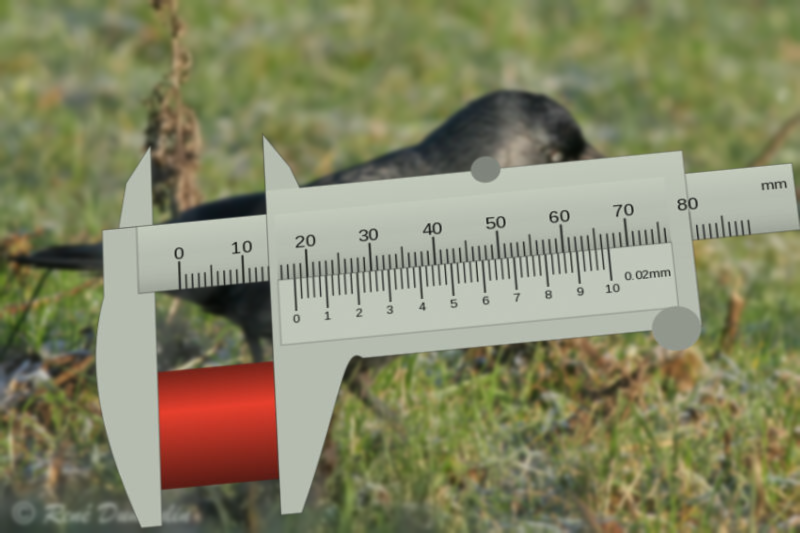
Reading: 18.0 mm
